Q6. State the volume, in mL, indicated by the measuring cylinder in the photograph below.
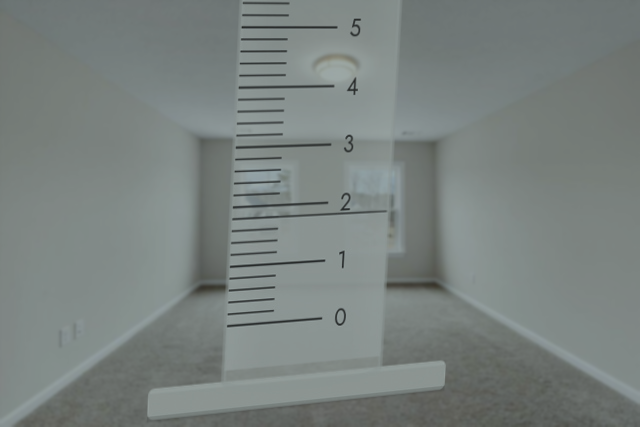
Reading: 1.8 mL
